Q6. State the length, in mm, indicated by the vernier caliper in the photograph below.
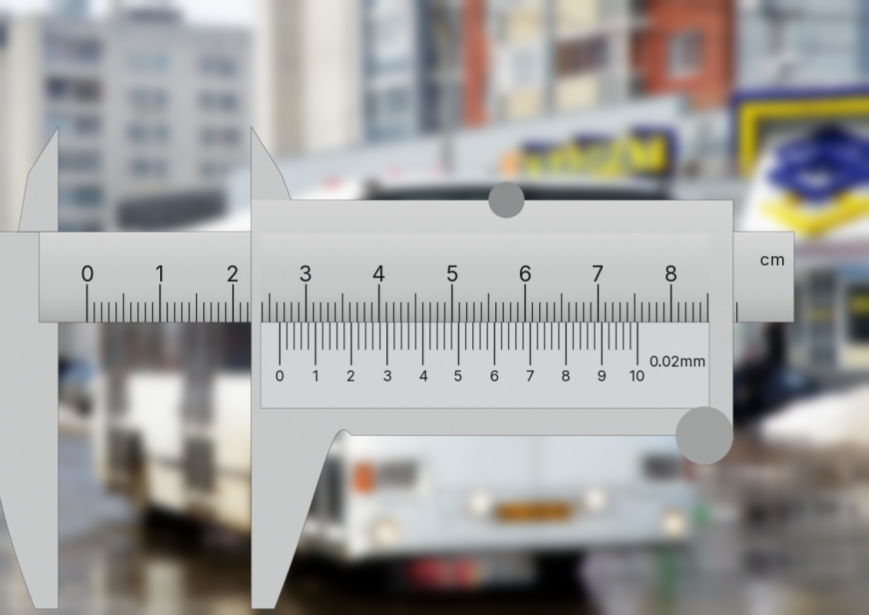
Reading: 26.4 mm
